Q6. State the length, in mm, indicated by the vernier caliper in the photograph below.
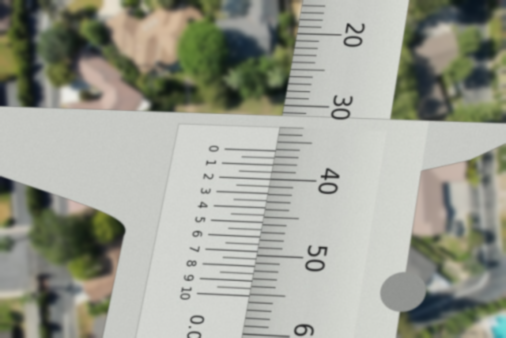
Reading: 36.2 mm
